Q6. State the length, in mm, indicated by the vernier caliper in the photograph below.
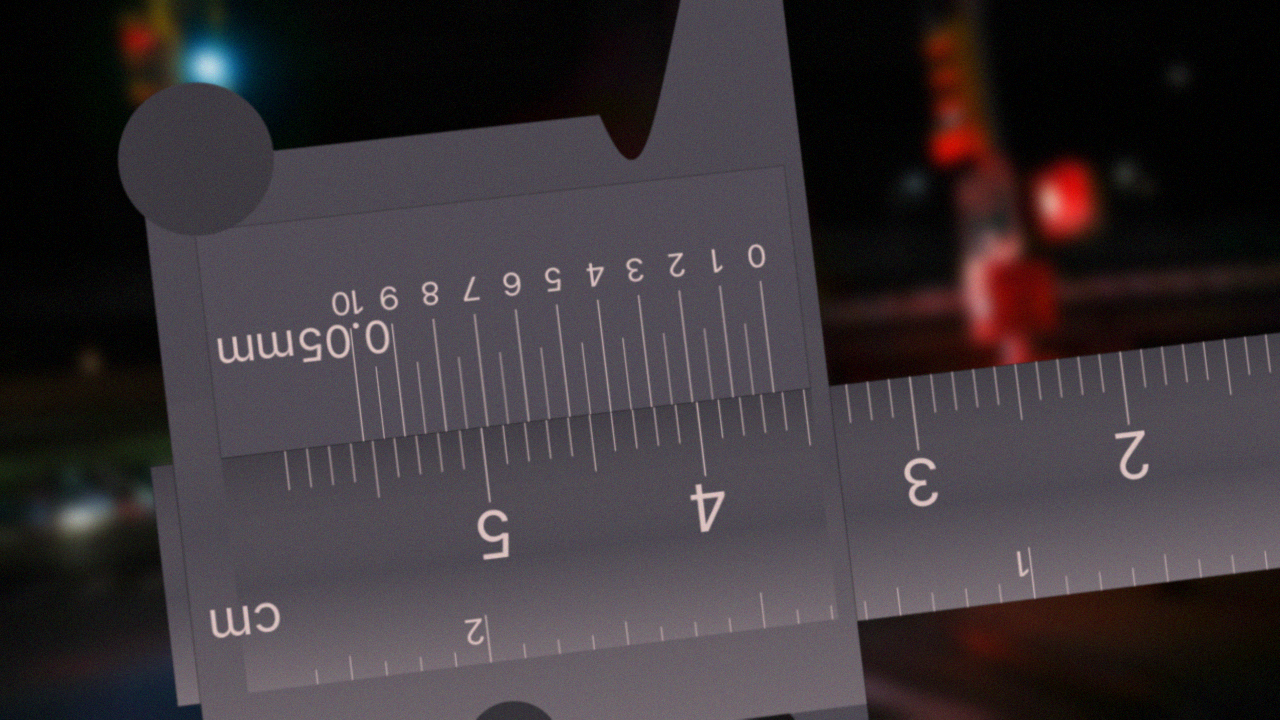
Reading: 36.4 mm
